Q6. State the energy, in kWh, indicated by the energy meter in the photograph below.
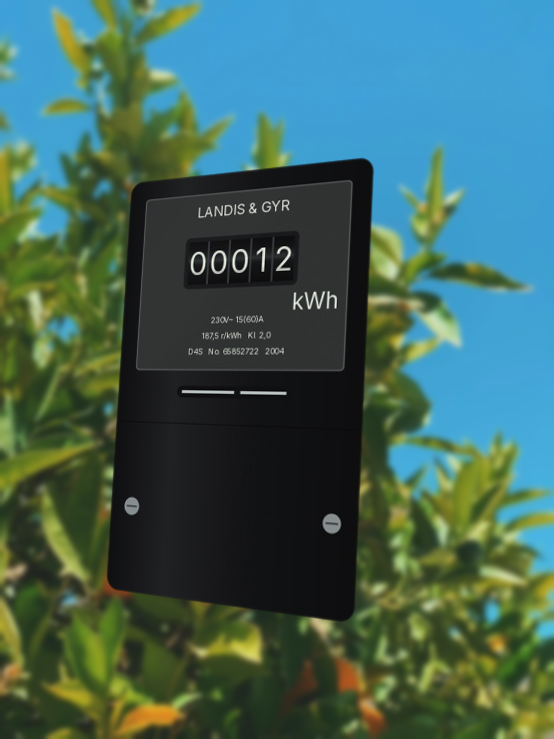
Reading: 12 kWh
